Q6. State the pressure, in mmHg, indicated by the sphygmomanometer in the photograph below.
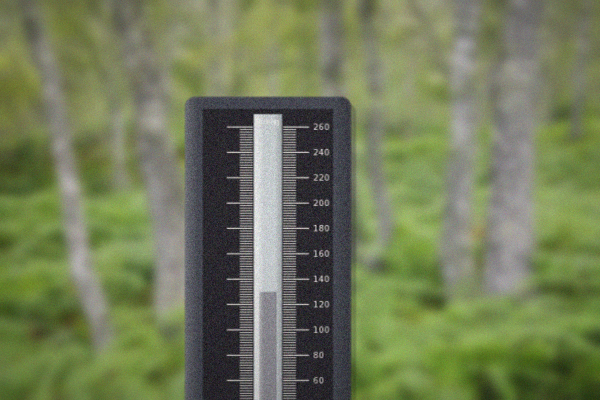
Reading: 130 mmHg
